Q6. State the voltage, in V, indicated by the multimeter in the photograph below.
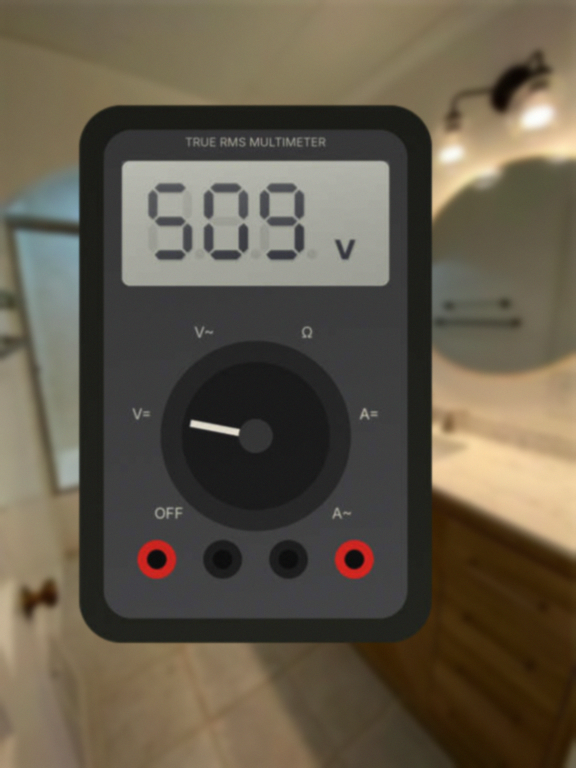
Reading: 509 V
